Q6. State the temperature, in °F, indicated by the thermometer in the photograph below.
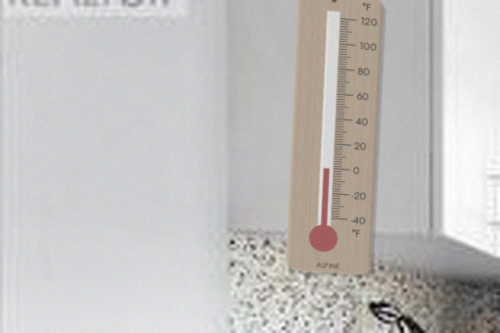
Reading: 0 °F
